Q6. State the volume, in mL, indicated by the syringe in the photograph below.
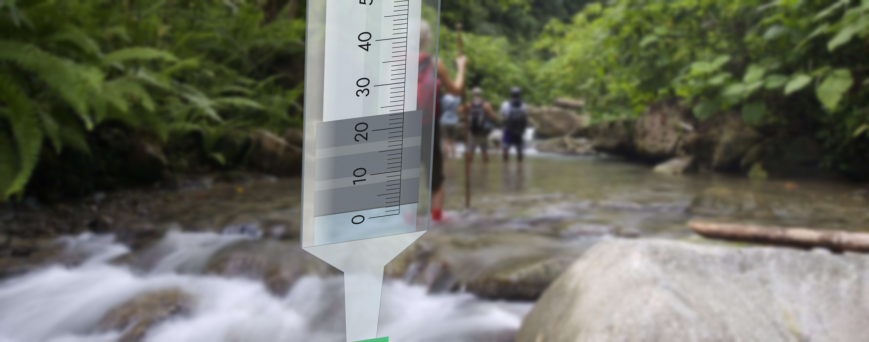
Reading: 2 mL
